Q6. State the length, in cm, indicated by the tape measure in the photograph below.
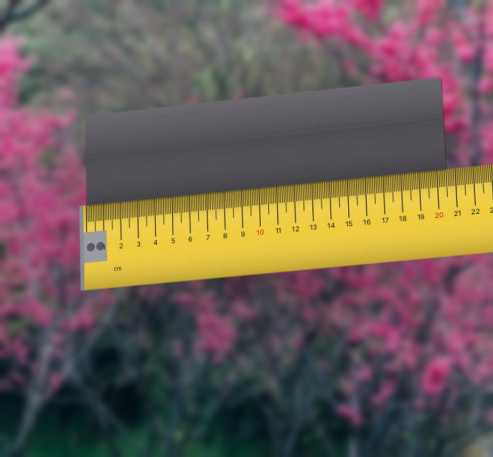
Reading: 20.5 cm
